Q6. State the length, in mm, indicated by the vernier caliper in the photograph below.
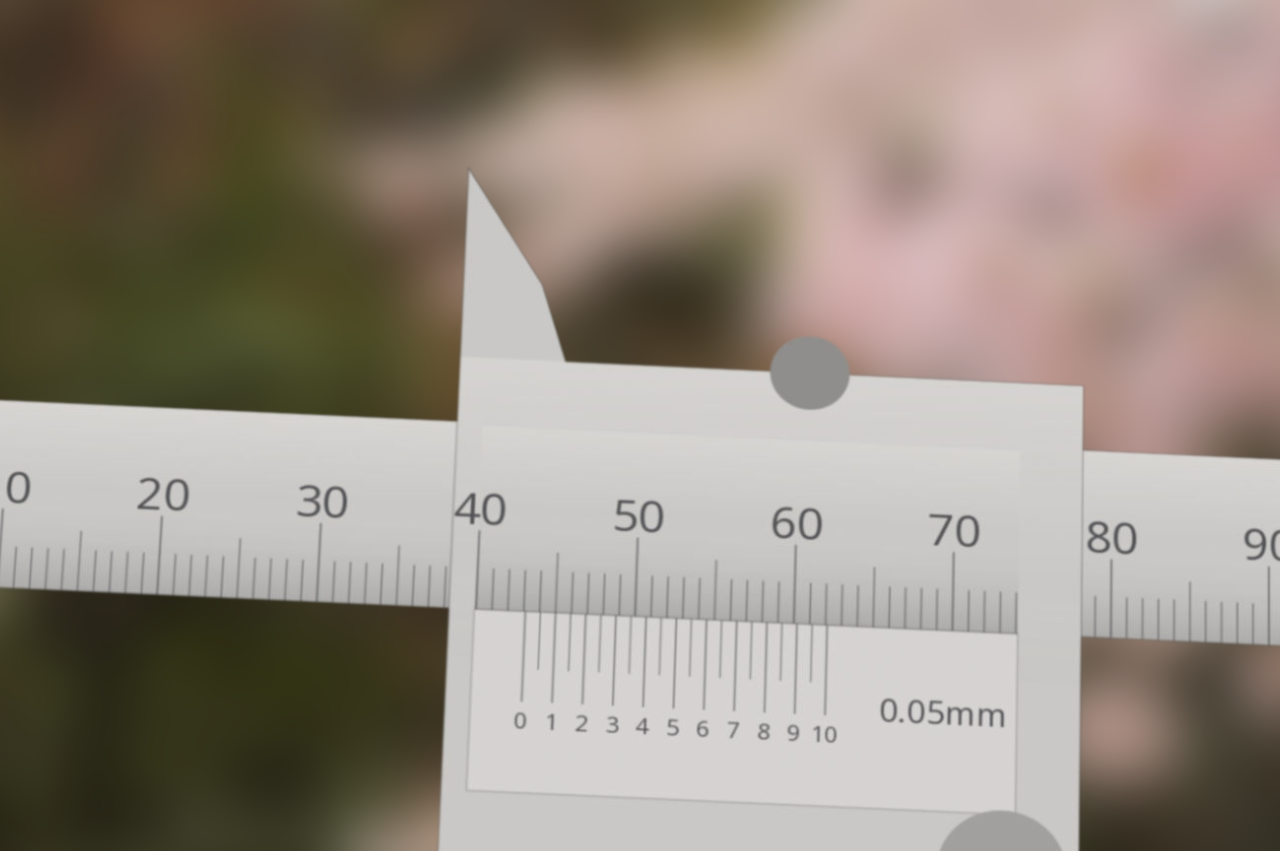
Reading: 43.1 mm
